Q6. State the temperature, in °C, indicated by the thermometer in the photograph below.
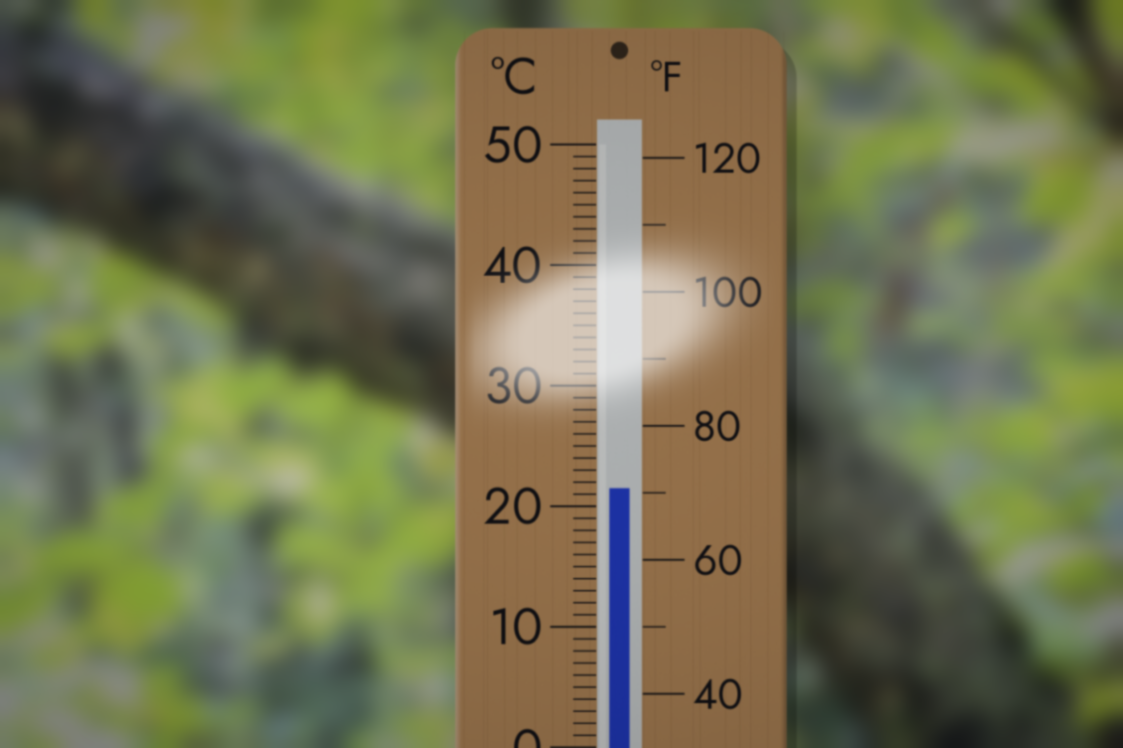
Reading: 21.5 °C
